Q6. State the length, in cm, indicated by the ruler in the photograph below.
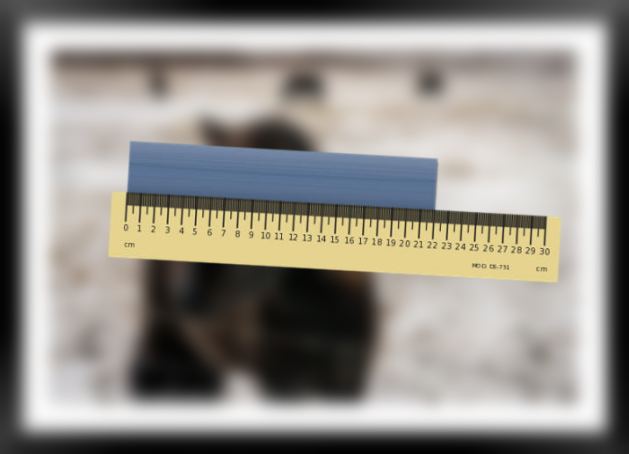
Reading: 22 cm
